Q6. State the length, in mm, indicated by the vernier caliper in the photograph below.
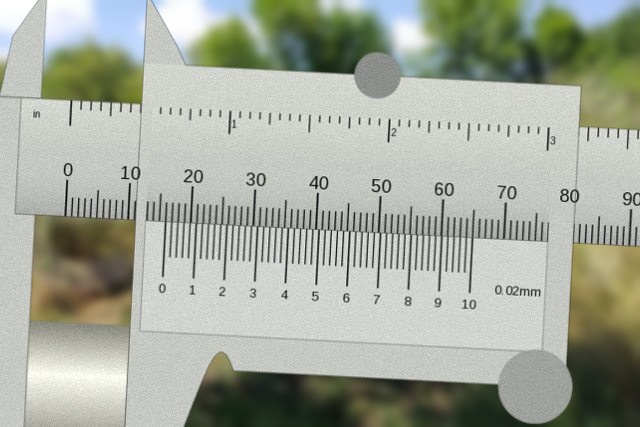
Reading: 16.0 mm
